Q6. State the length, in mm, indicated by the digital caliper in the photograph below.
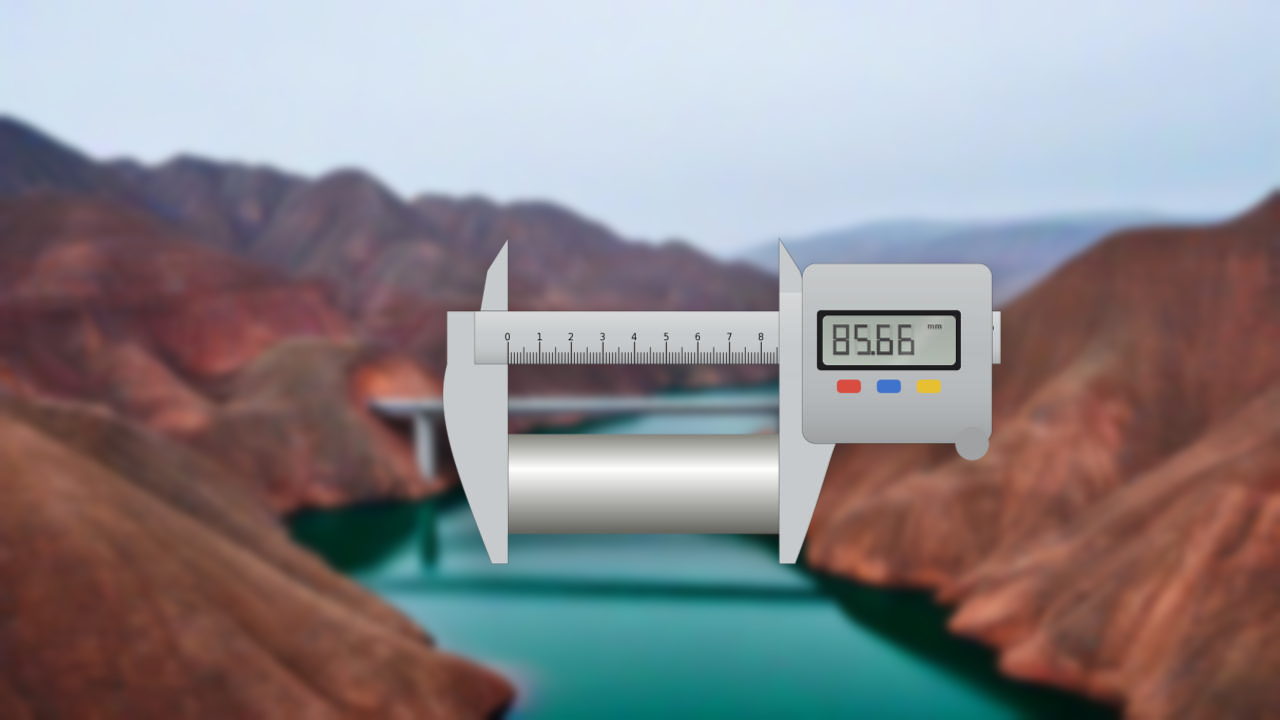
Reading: 85.66 mm
